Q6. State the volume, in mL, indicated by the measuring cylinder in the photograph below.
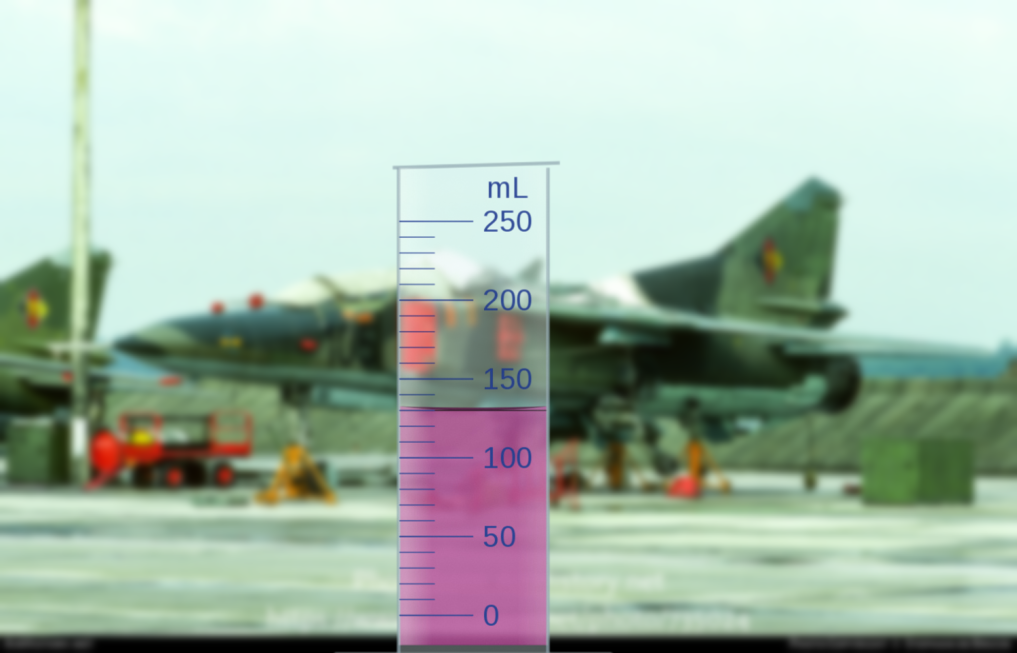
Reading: 130 mL
